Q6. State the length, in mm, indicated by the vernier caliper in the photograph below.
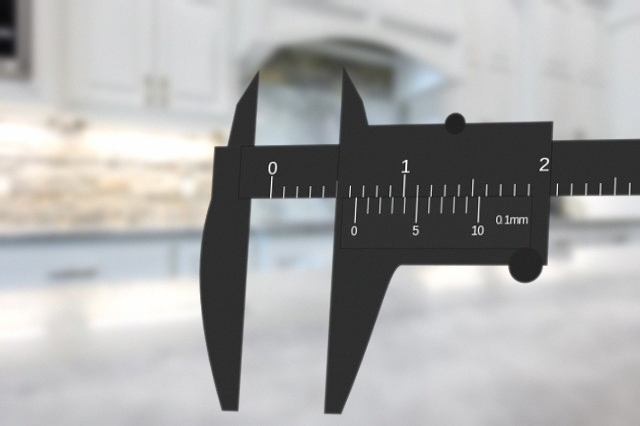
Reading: 6.5 mm
